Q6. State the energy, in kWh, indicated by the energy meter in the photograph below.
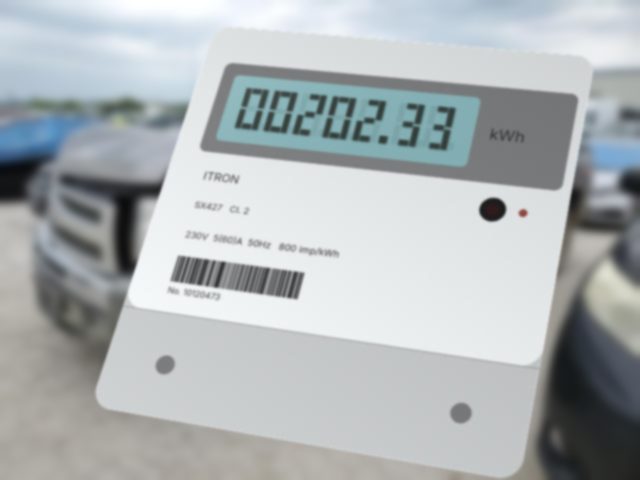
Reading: 202.33 kWh
